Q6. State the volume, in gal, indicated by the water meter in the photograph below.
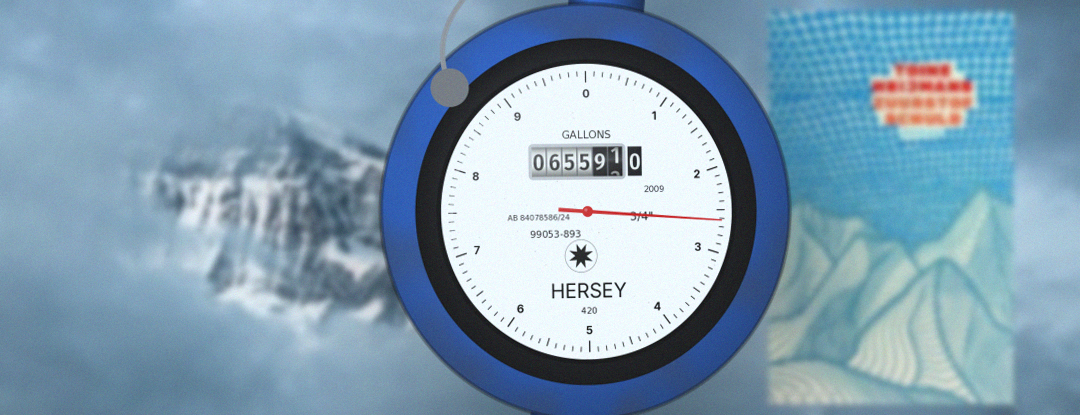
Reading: 655912.6 gal
